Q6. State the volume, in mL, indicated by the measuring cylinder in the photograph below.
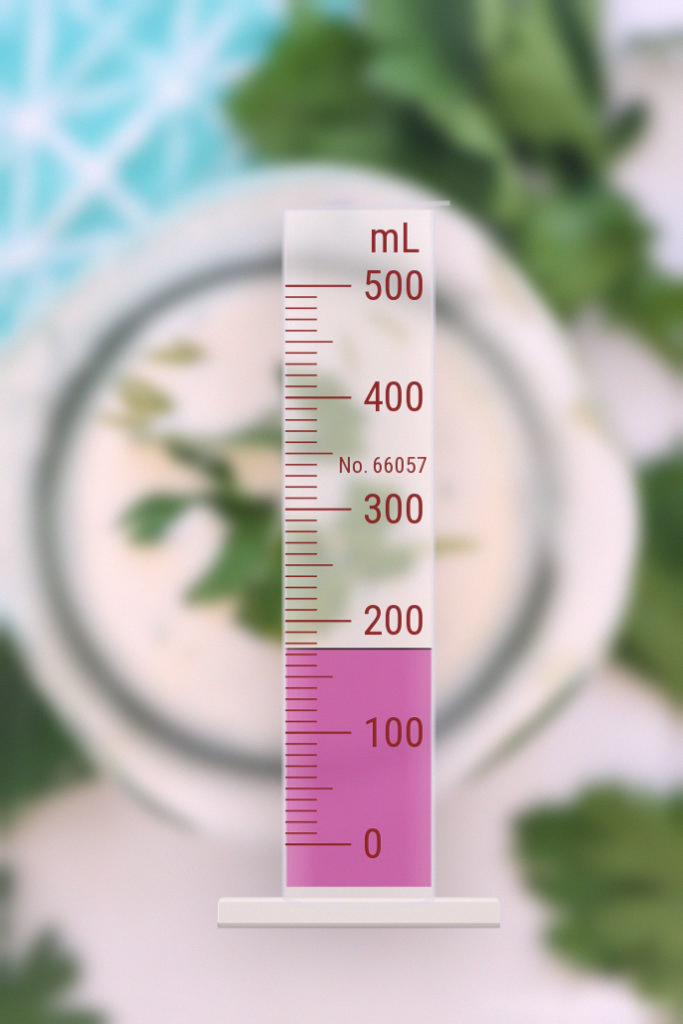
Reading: 175 mL
